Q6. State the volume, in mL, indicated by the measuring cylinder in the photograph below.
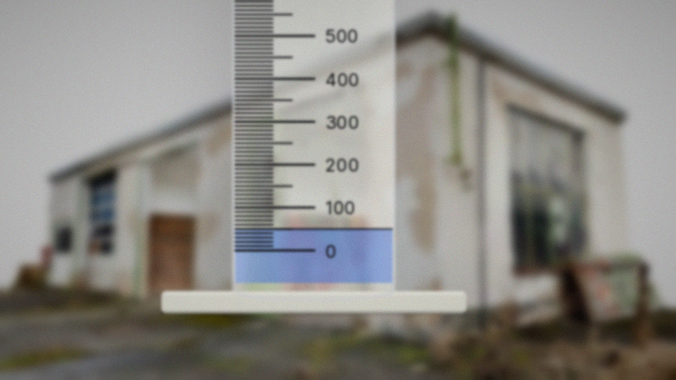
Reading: 50 mL
